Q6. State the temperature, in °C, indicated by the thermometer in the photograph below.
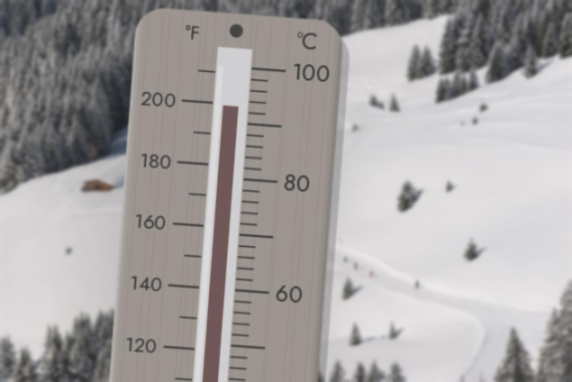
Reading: 93 °C
